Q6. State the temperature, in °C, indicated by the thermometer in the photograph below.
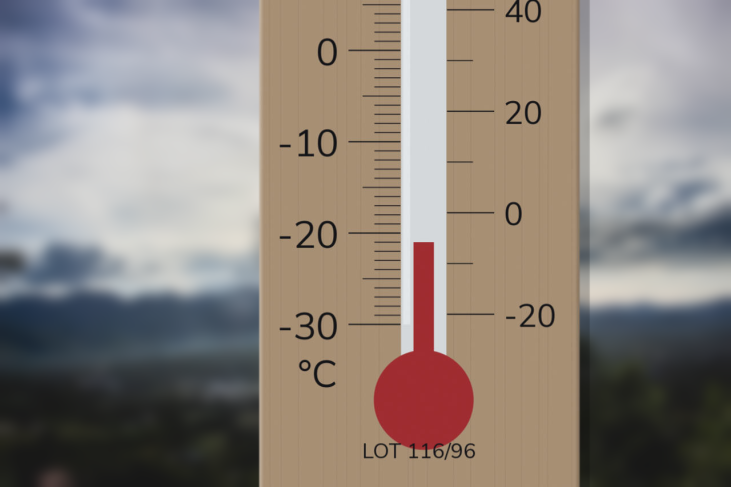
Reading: -21 °C
